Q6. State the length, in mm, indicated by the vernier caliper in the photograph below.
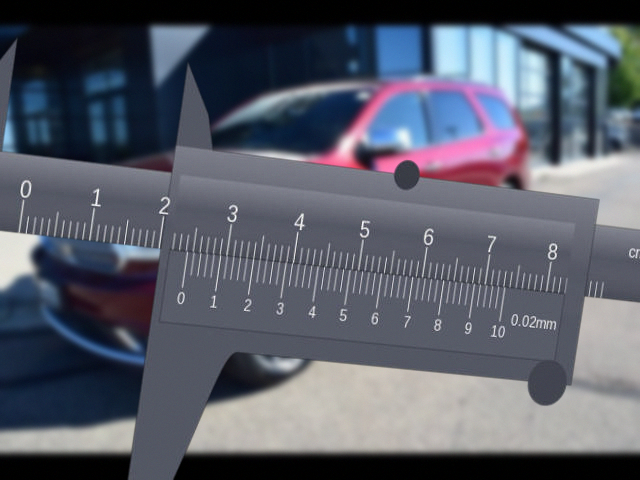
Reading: 24.2 mm
